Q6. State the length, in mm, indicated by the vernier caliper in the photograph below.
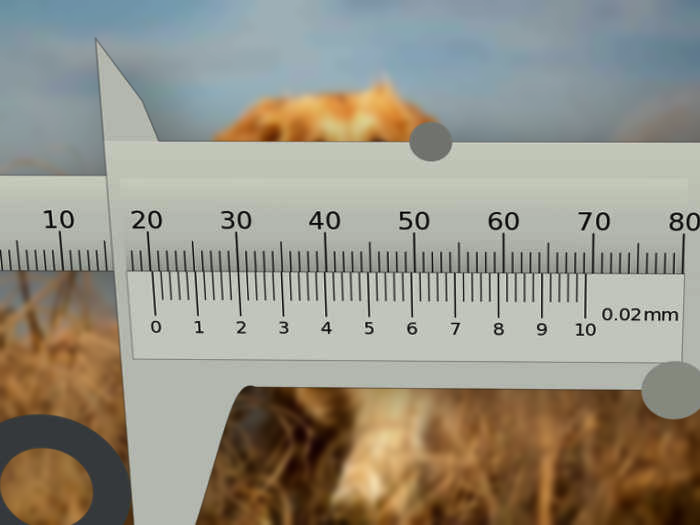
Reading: 20.2 mm
